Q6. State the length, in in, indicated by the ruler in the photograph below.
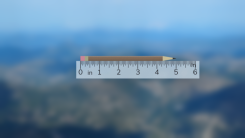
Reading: 5 in
